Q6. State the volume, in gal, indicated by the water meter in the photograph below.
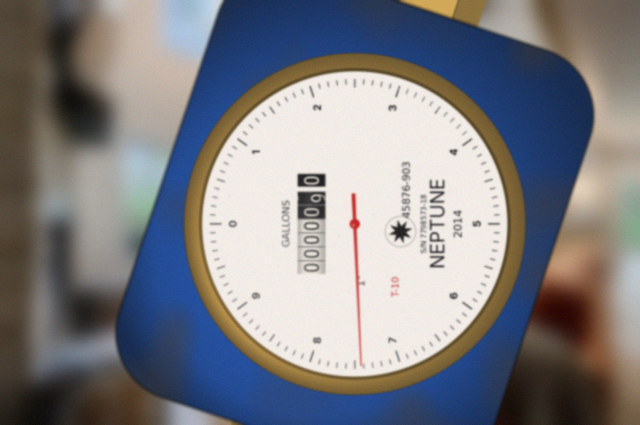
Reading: 87.4 gal
